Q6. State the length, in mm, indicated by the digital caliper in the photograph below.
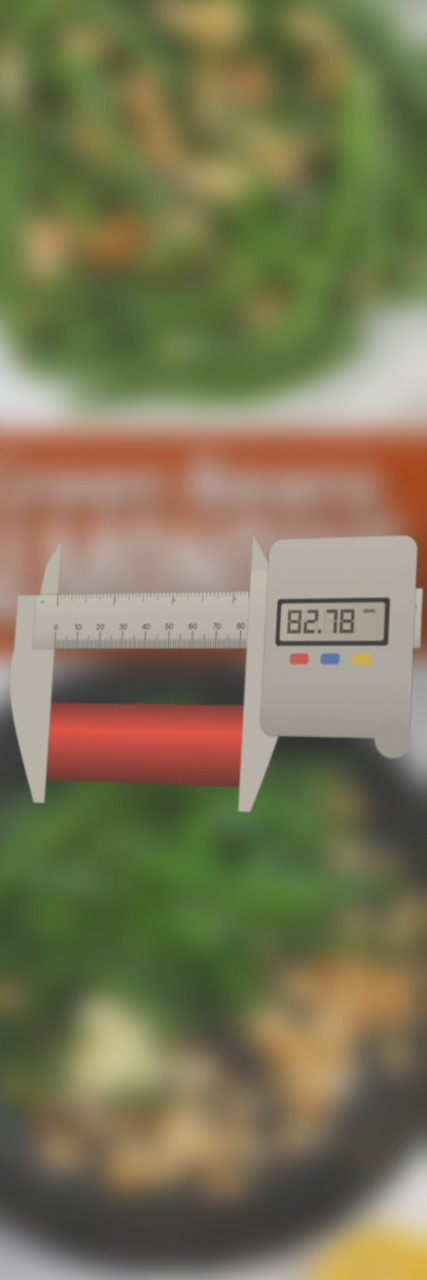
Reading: 82.78 mm
